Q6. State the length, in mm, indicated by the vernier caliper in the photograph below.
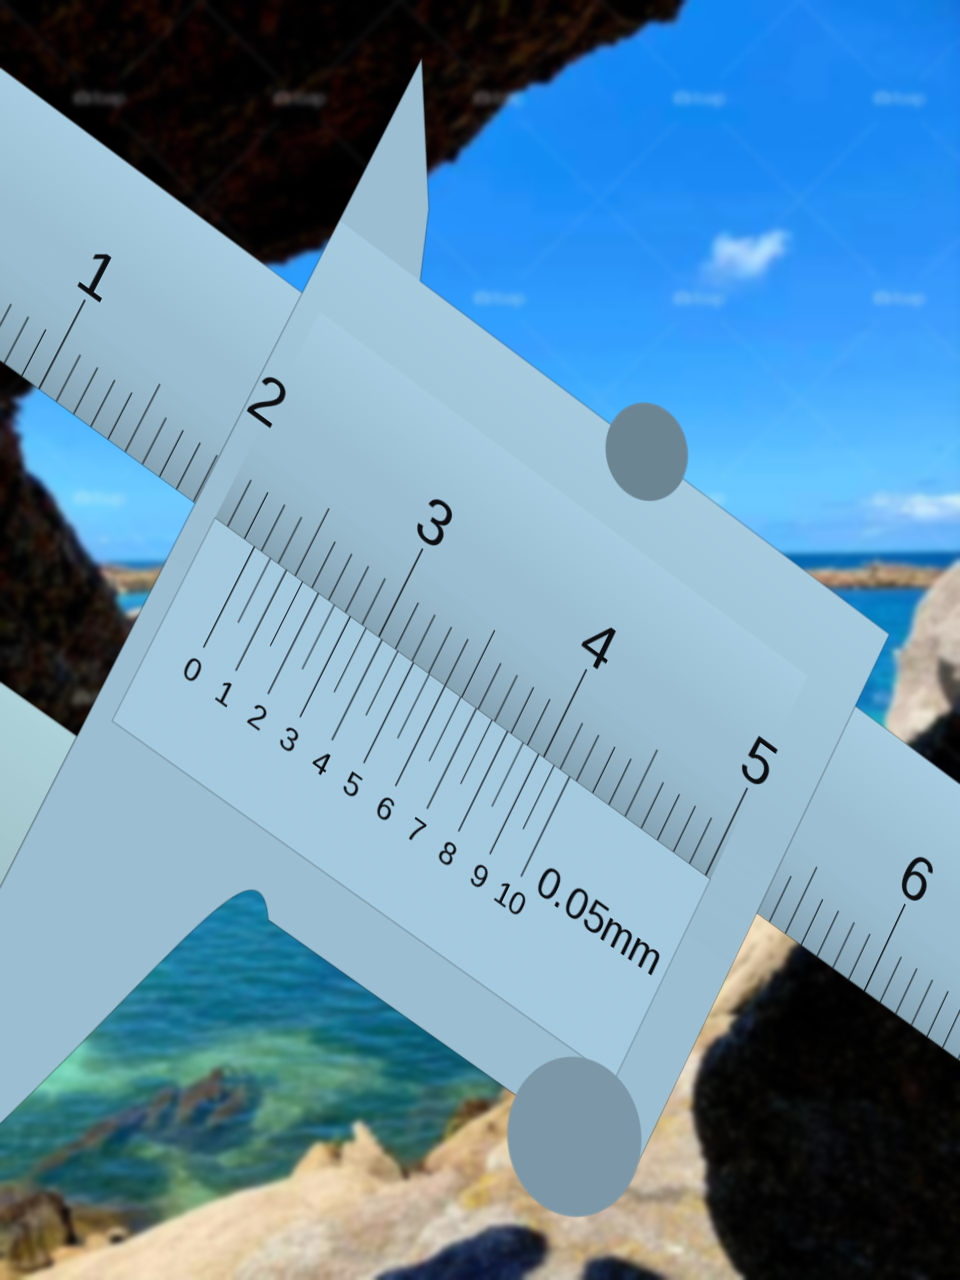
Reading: 22.6 mm
